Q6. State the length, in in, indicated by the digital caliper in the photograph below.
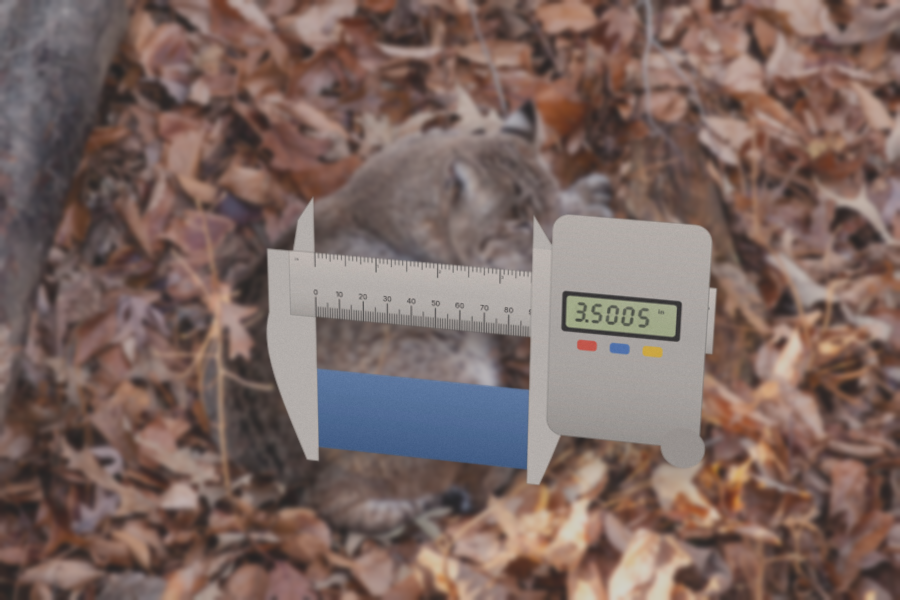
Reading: 3.5005 in
